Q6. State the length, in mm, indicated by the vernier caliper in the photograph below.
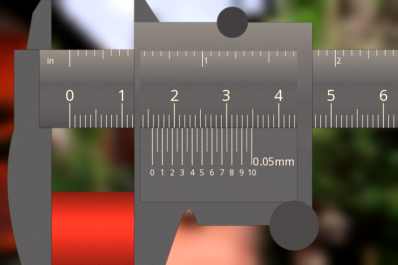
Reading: 15.8 mm
